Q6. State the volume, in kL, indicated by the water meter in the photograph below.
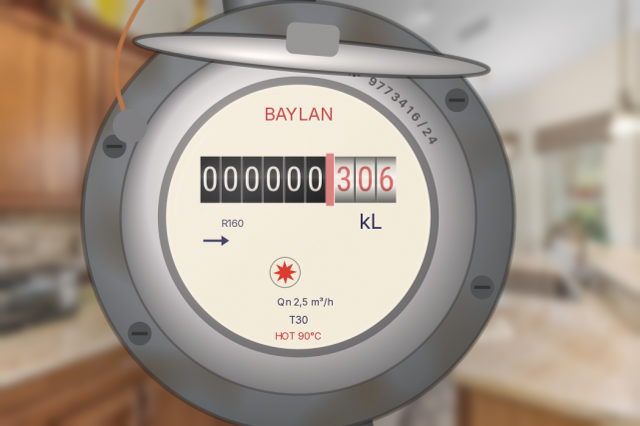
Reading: 0.306 kL
